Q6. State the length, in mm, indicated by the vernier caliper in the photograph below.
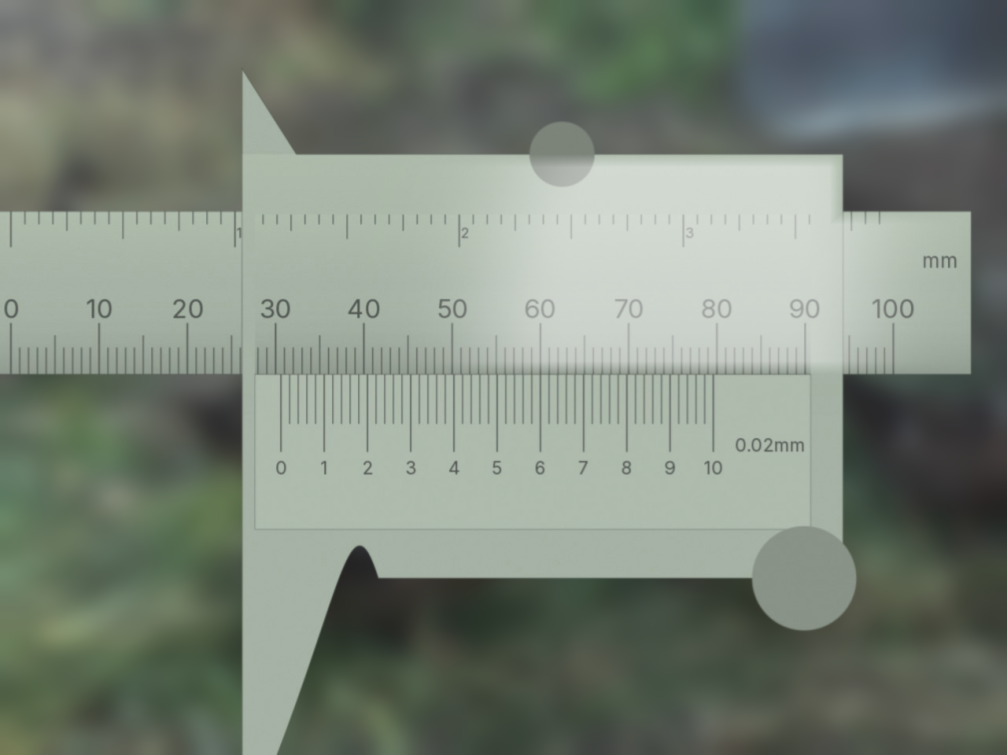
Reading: 30.6 mm
